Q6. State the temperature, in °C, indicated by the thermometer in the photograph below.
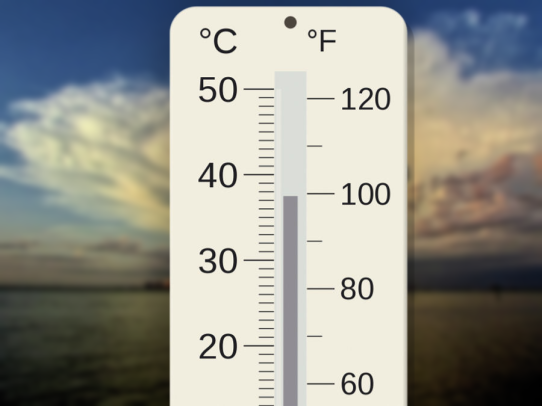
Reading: 37.5 °C
